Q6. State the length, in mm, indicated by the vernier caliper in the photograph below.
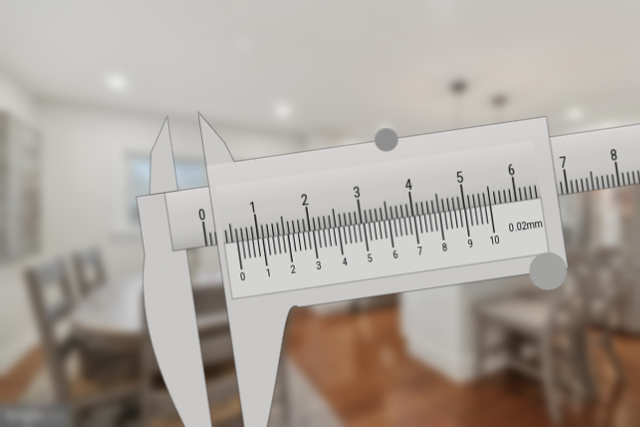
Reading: 6.0 mm
